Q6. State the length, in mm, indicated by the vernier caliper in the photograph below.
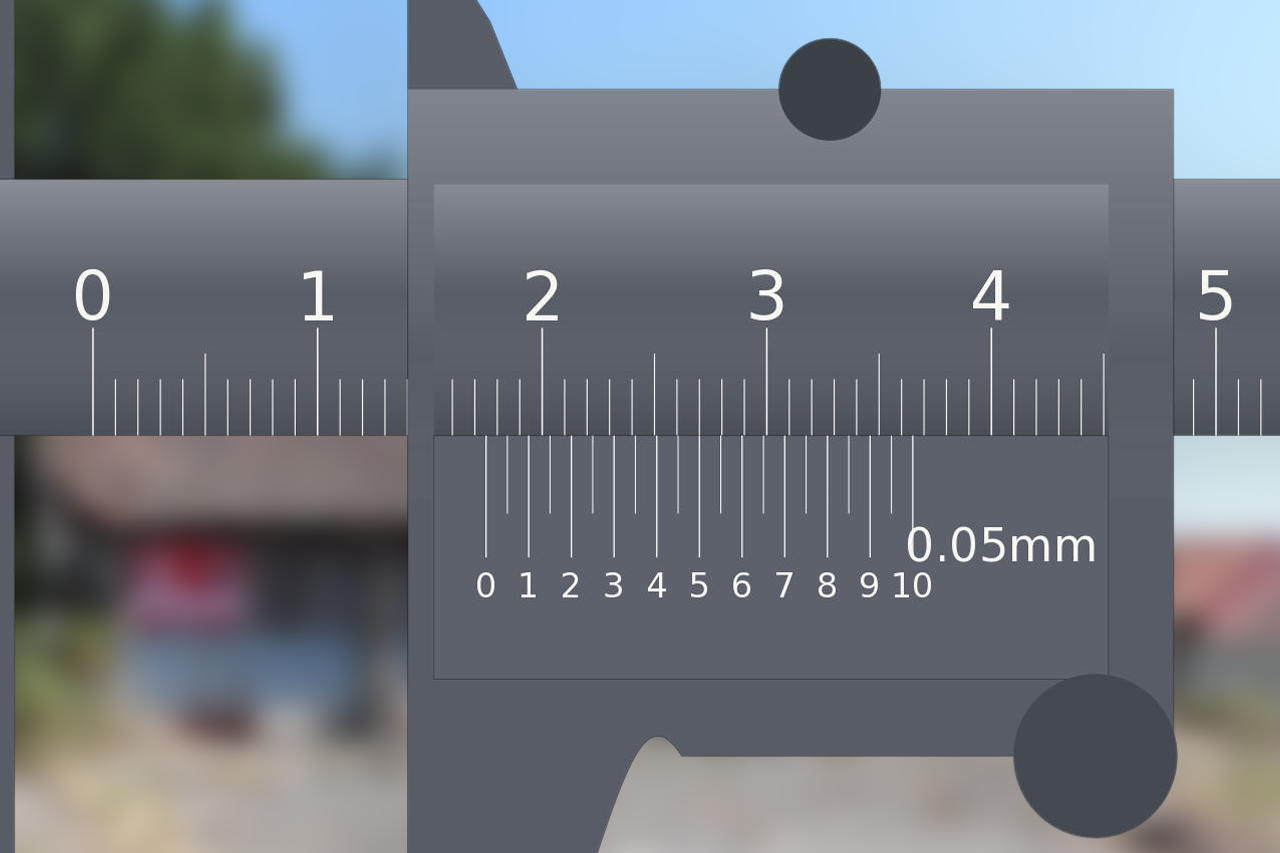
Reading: 17.5 mm
